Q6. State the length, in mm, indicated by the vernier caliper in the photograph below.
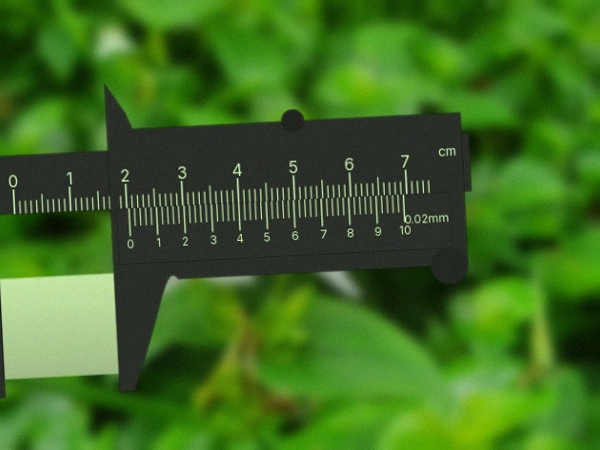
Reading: 20.4 mm
